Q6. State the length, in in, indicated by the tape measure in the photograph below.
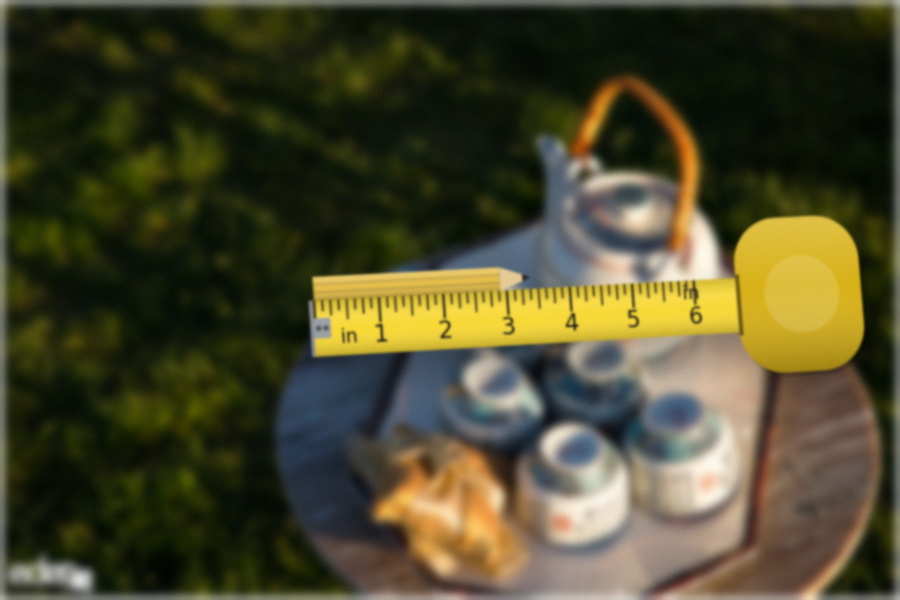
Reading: 3.375 in
